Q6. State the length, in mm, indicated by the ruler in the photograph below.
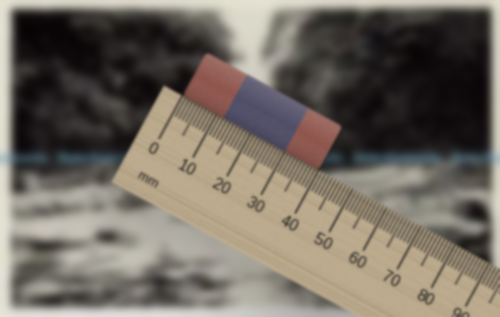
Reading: 40 mm
